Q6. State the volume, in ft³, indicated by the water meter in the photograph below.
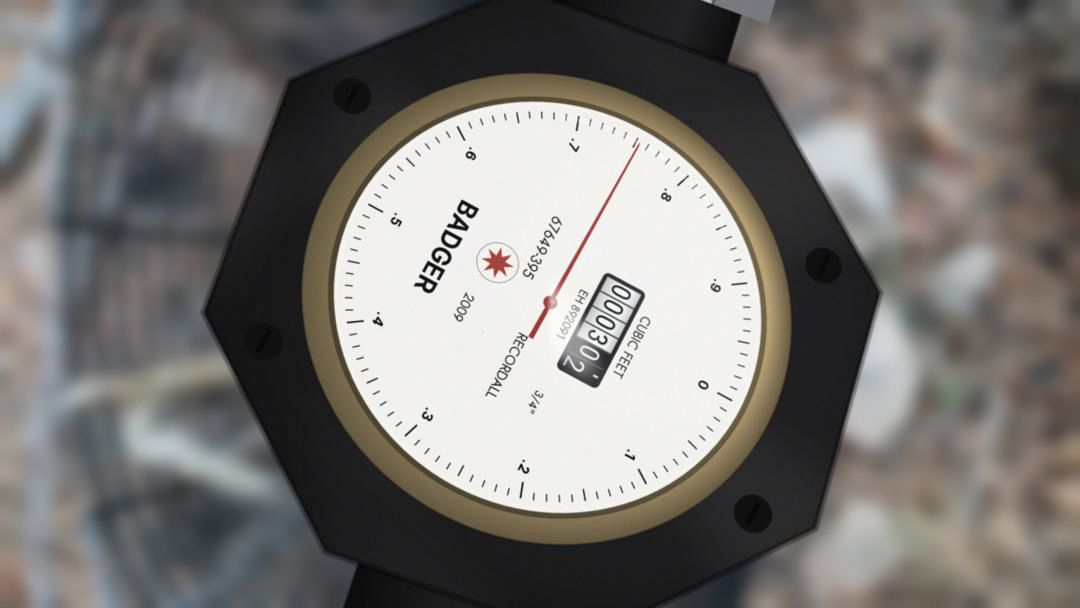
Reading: 301.75 ft³
